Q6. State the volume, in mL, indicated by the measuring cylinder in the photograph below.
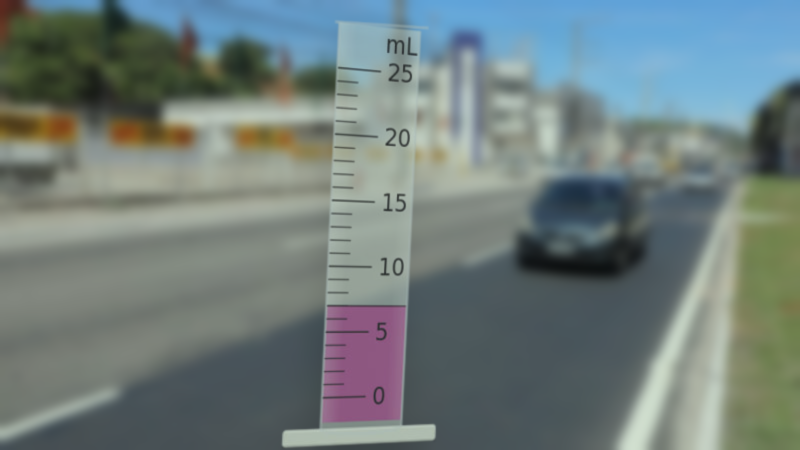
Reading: 7 mL
